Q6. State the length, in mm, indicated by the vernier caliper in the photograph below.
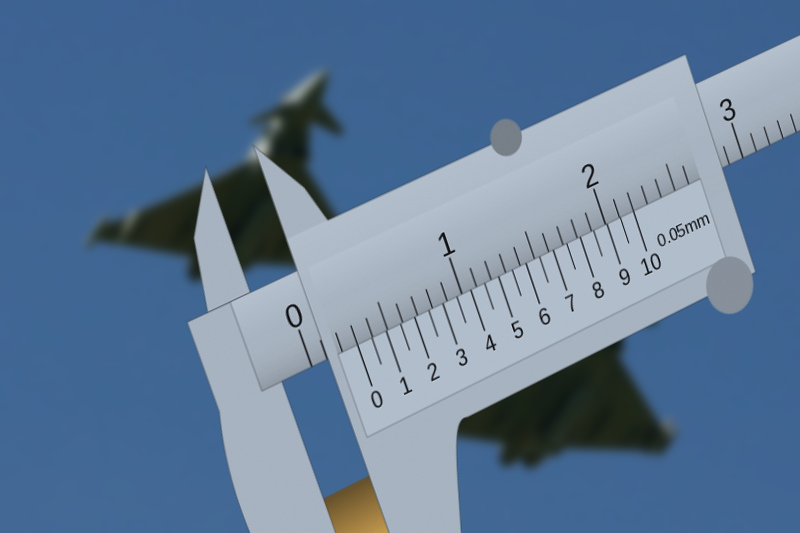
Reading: 3.0 mm
